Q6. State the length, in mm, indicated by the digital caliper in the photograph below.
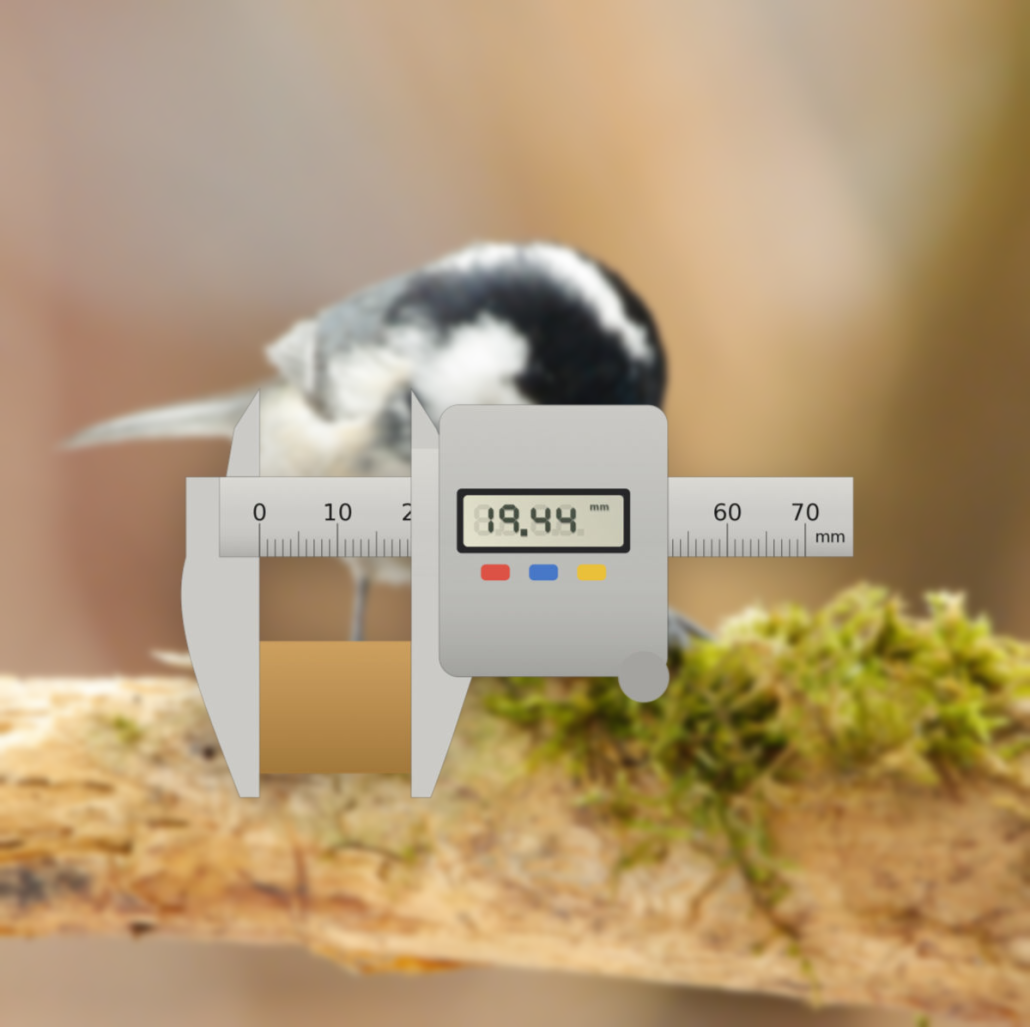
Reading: 19.44 mm
